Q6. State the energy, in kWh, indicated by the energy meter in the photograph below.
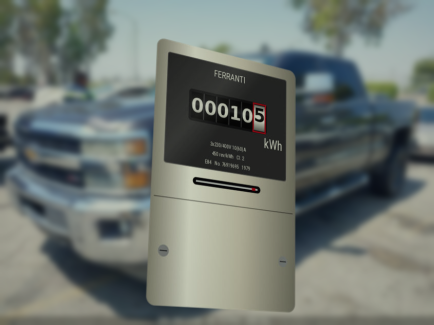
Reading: 10.5 kWh
